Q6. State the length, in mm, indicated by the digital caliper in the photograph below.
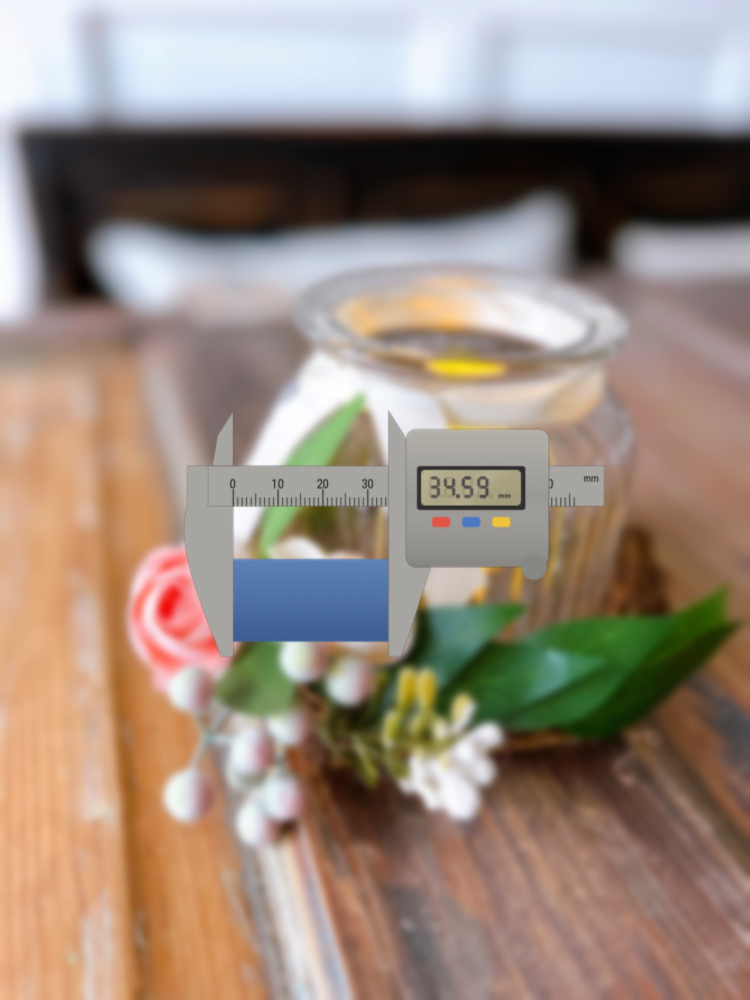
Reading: 34.59 mm
